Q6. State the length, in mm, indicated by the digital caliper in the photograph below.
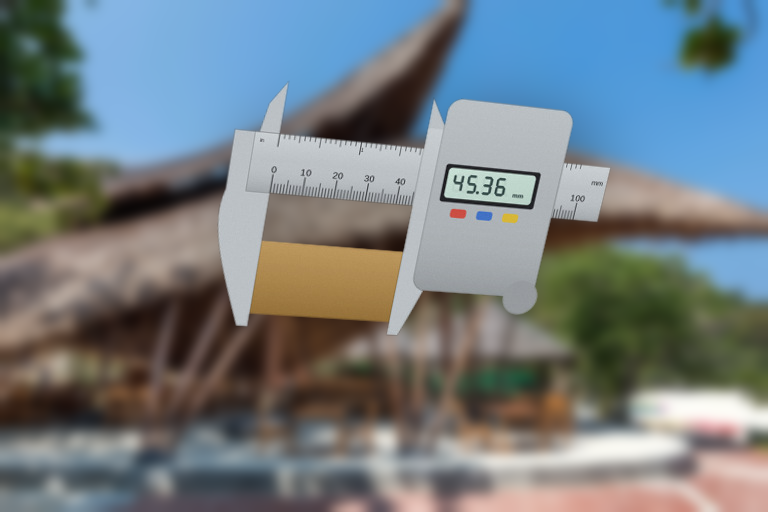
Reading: 45.36 mm
